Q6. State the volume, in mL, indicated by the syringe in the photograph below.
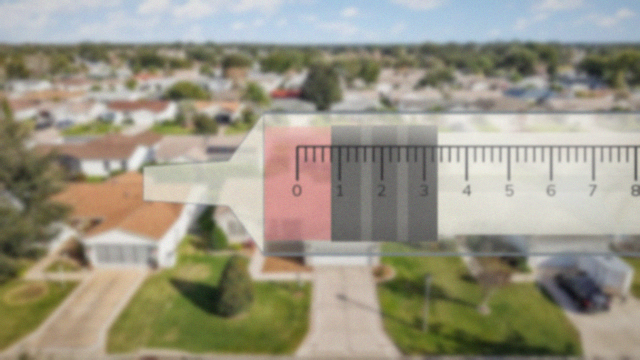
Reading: 0.8 mL
